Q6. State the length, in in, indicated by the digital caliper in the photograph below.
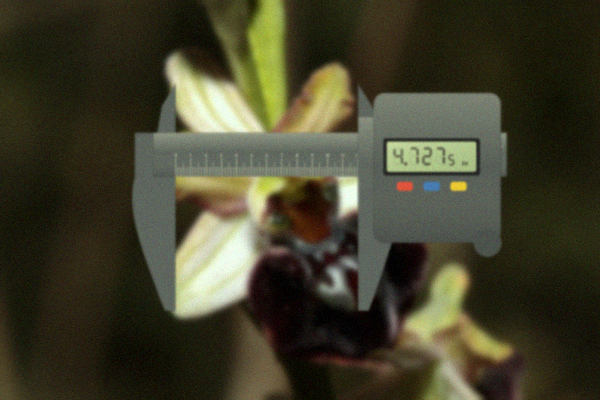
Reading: 4.7275 in
